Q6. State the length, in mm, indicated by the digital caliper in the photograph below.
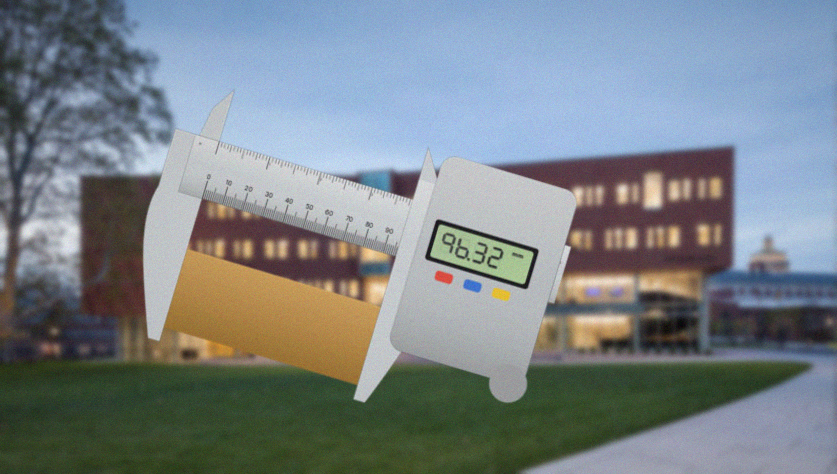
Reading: 96.32 mm
